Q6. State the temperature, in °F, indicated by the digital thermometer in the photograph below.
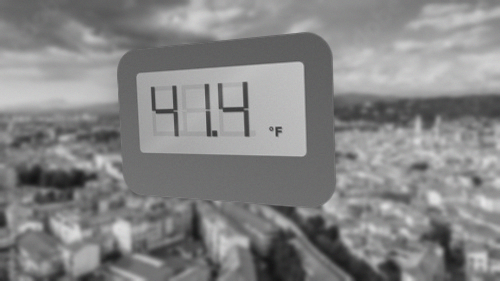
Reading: 41.4 °F
